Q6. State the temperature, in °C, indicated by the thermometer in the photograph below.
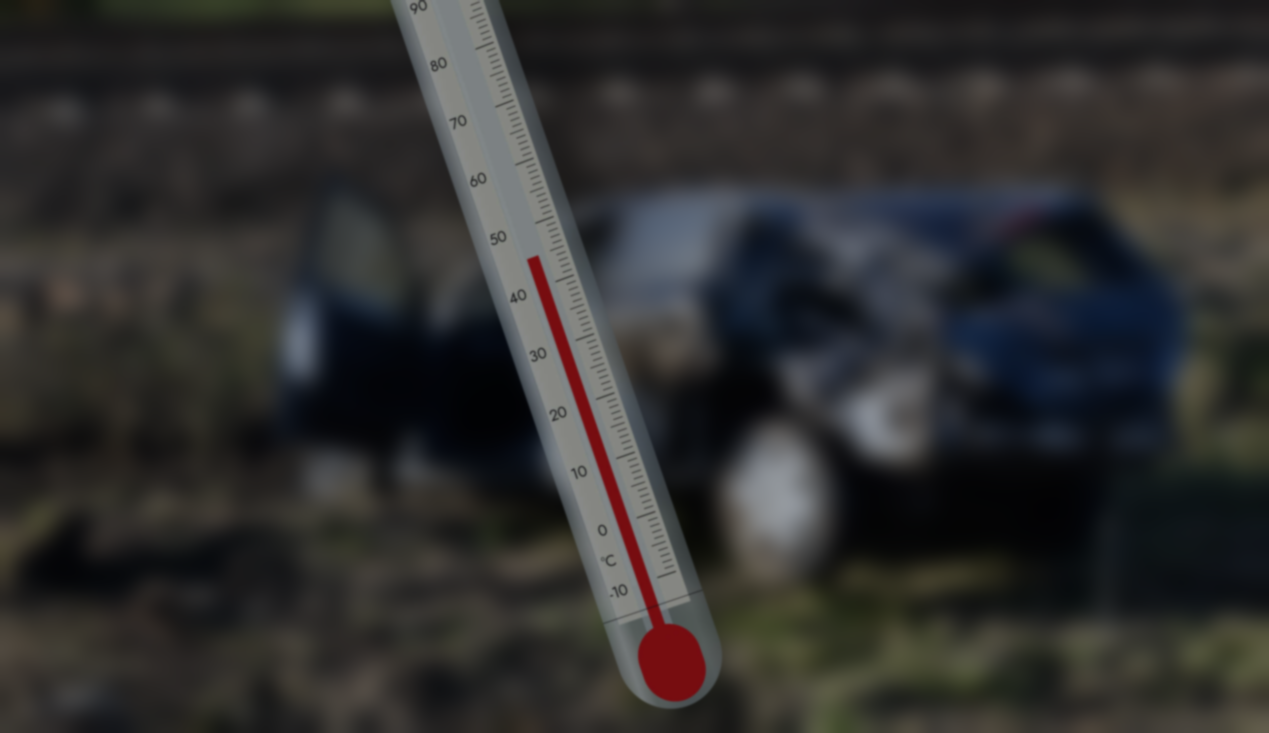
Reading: 45 °C
